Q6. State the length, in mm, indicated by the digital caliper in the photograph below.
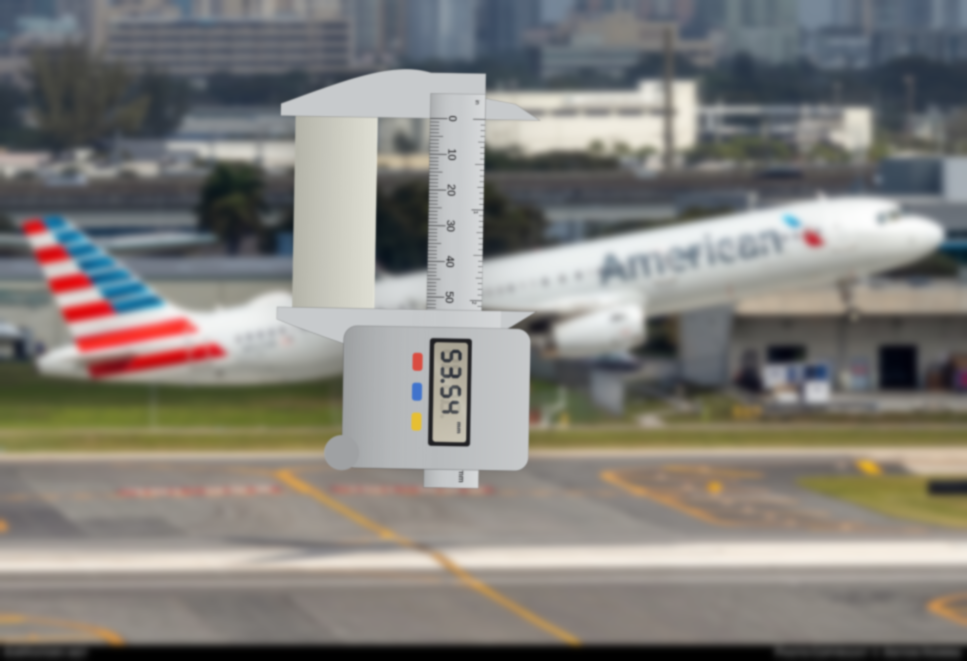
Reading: 53.54 mm
